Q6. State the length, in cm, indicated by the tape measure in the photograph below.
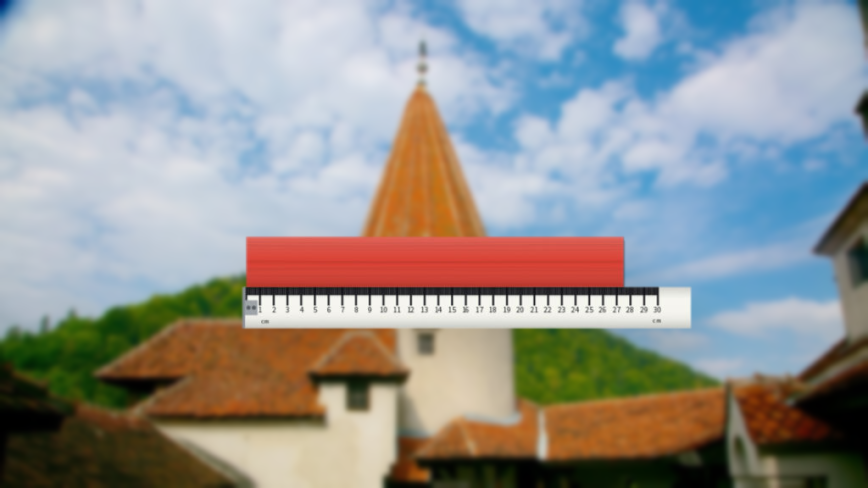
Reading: 27.5 cm
